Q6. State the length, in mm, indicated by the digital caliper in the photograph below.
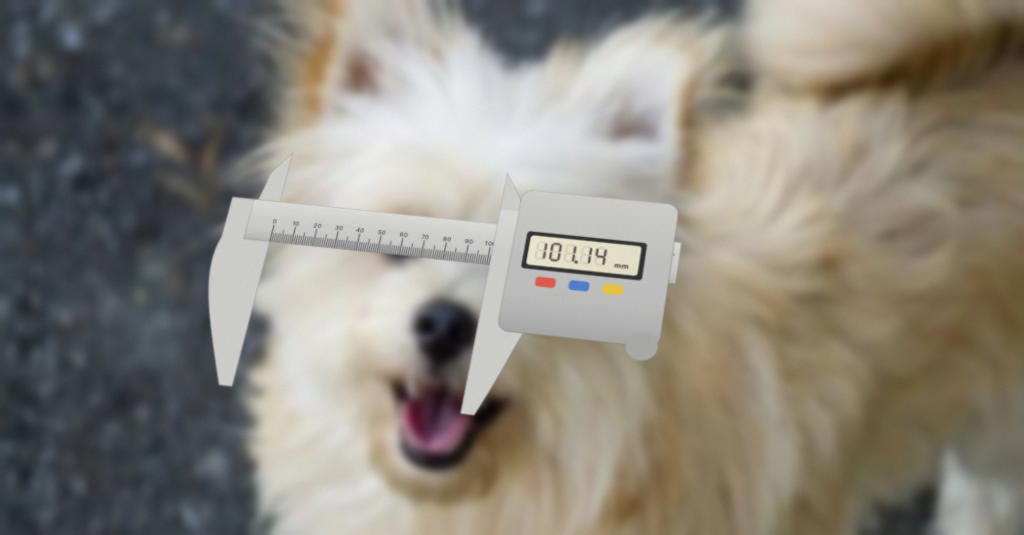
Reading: 101.14 mm
